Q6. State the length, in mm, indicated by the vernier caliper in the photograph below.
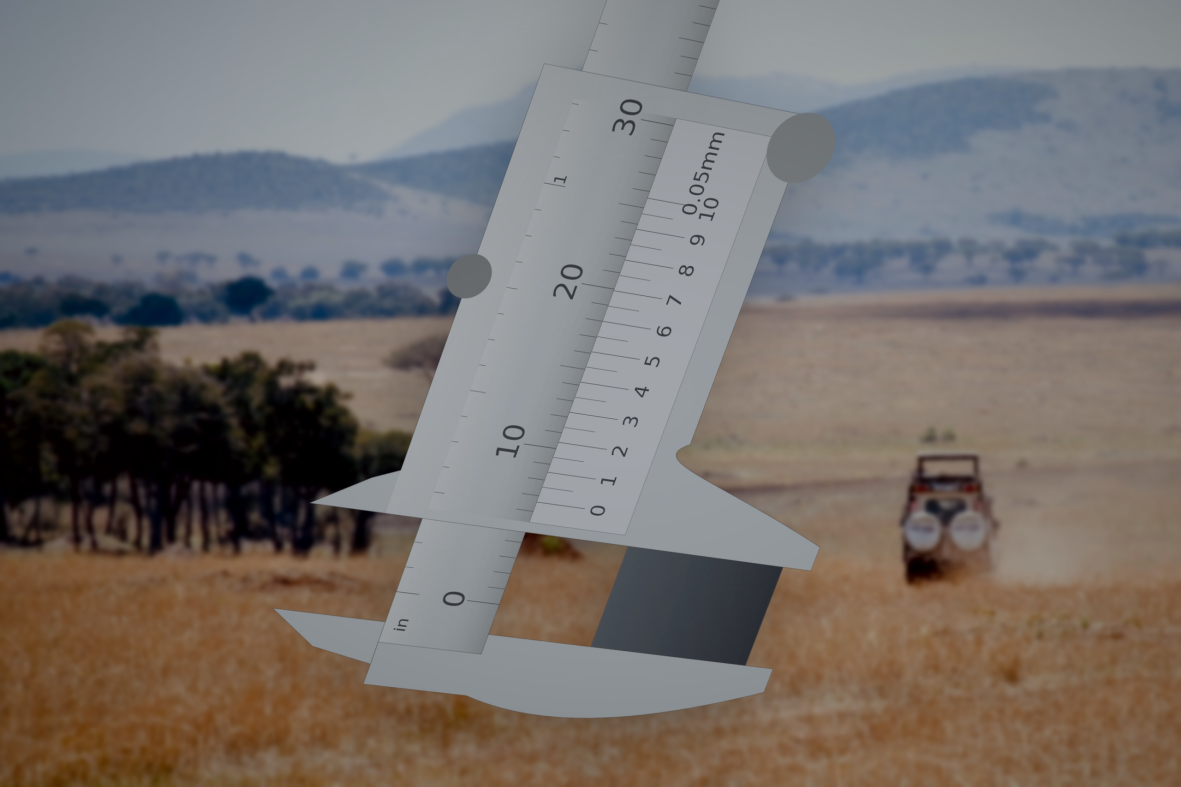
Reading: 6.6 mm
